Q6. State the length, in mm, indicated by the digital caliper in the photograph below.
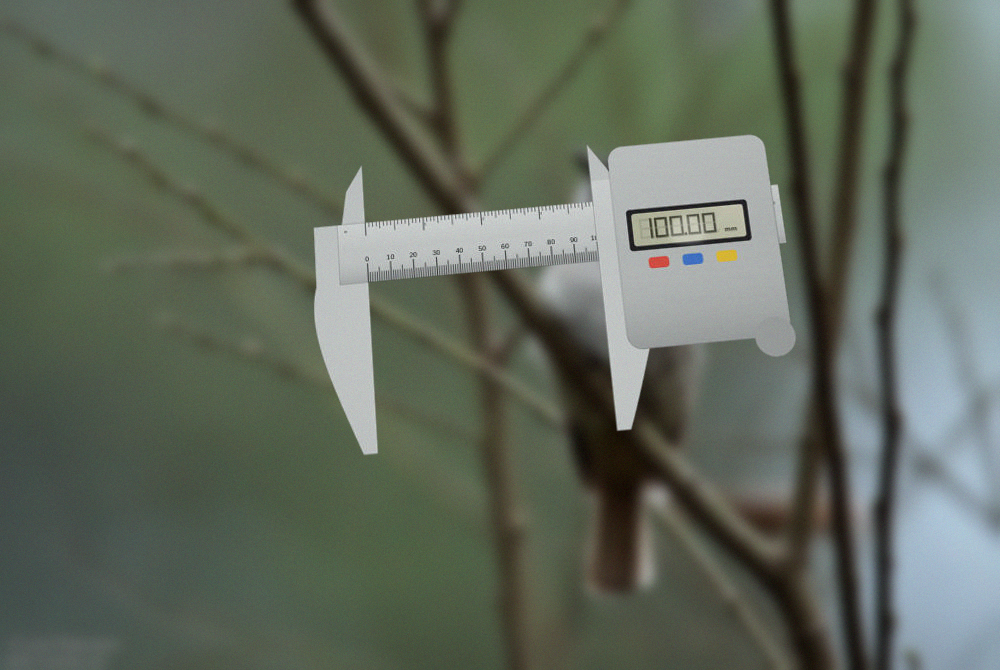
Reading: 100.00 mm
